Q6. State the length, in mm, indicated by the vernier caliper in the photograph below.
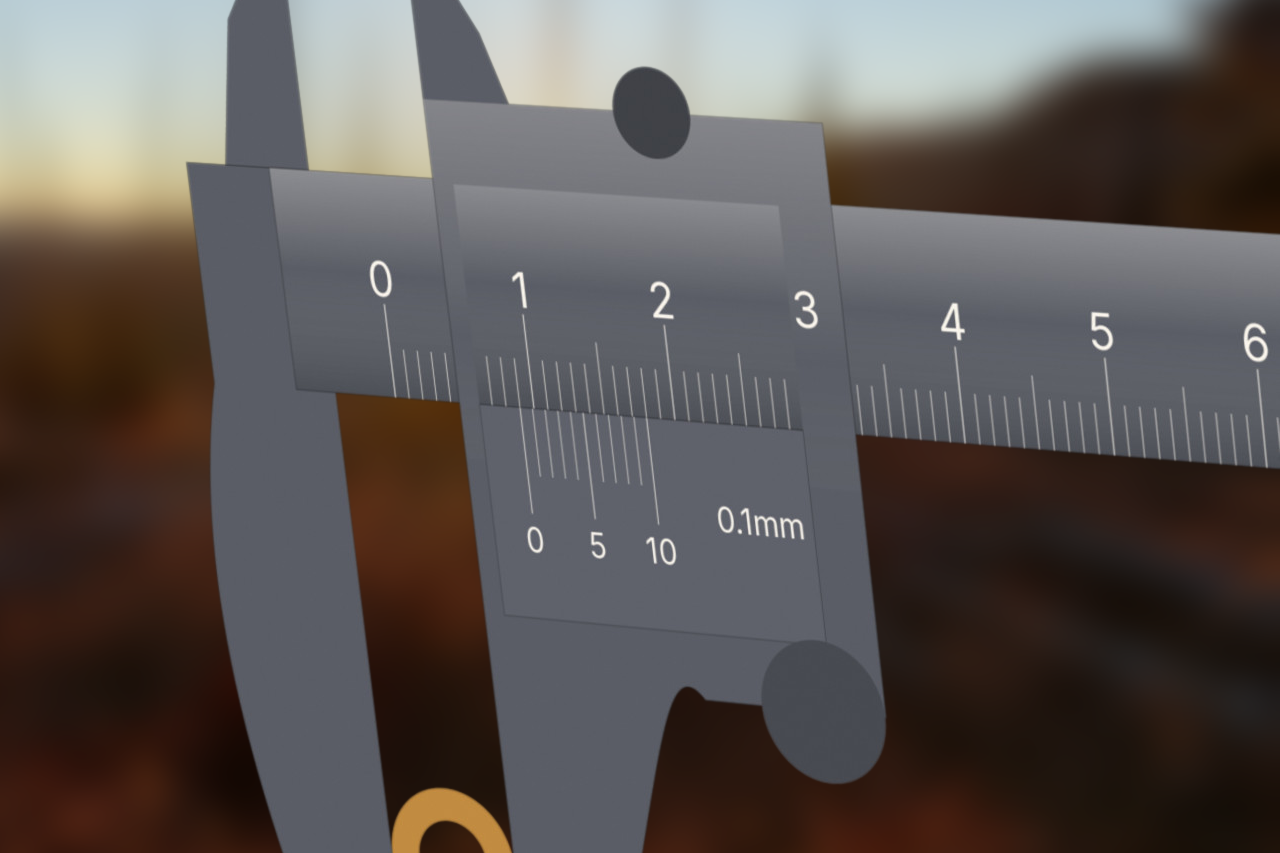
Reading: 9.0 mm
